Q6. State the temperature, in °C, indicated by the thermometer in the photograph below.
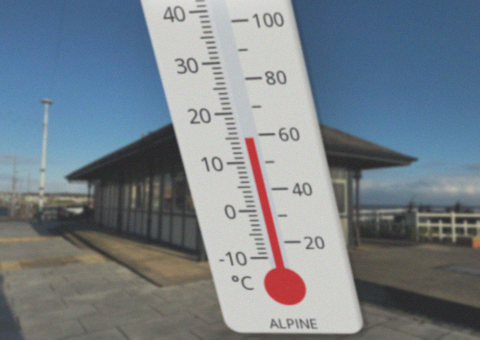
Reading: 15 °C
